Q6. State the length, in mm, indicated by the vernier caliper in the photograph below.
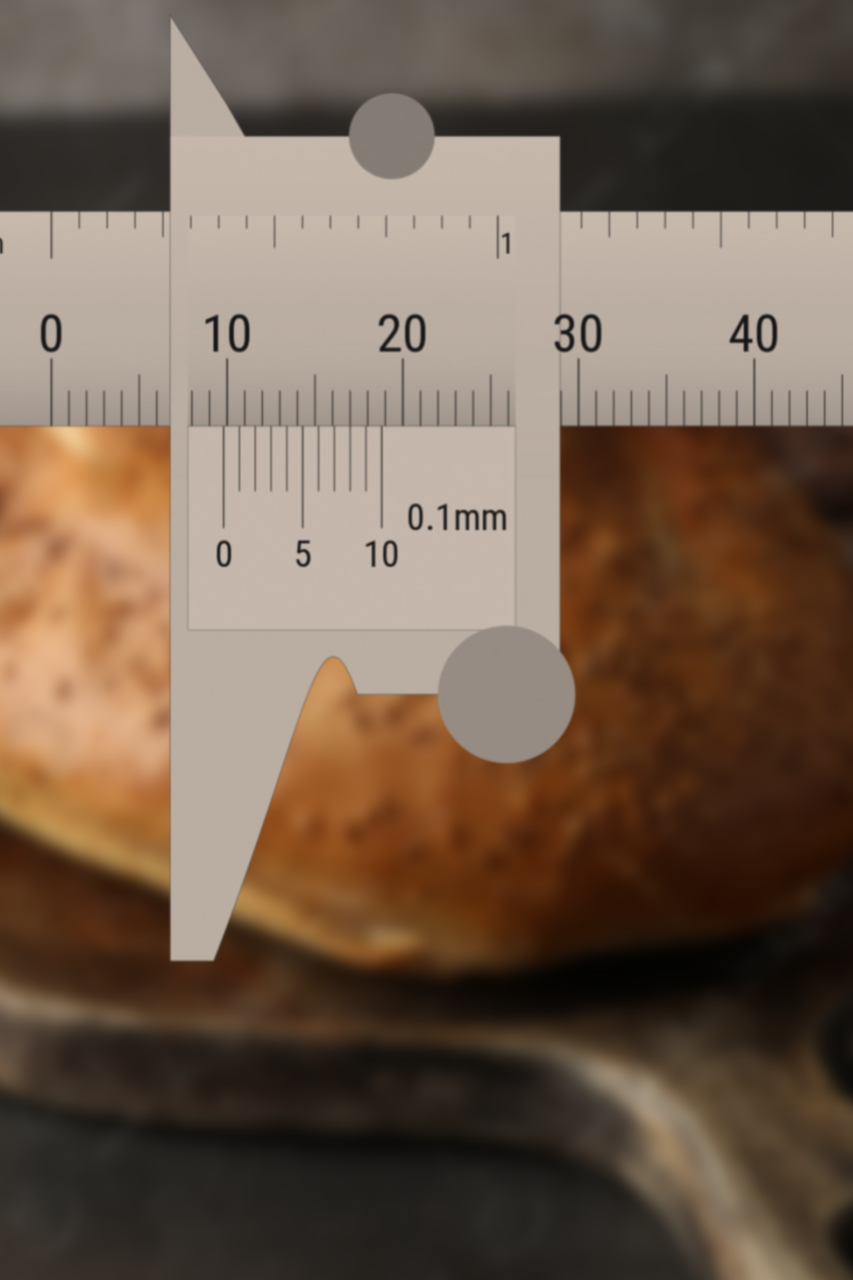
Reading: 9.8 mm
